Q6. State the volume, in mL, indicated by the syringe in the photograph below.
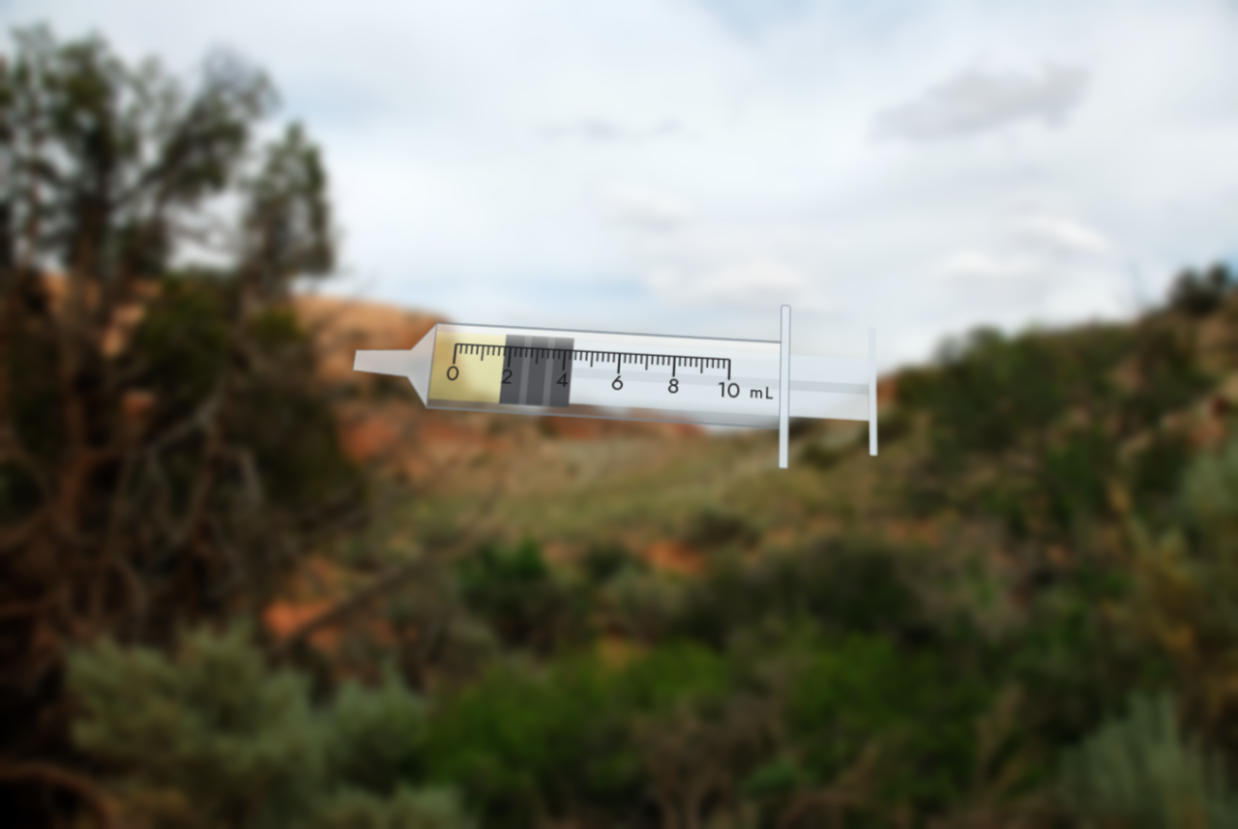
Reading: 1.8 mL
